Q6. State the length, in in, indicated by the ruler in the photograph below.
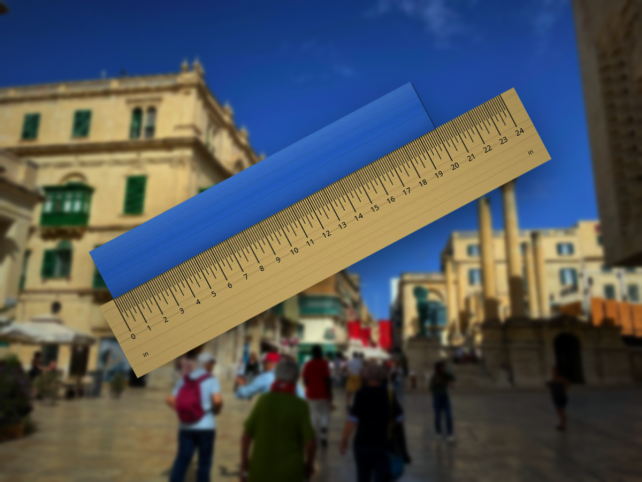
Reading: 20 in
